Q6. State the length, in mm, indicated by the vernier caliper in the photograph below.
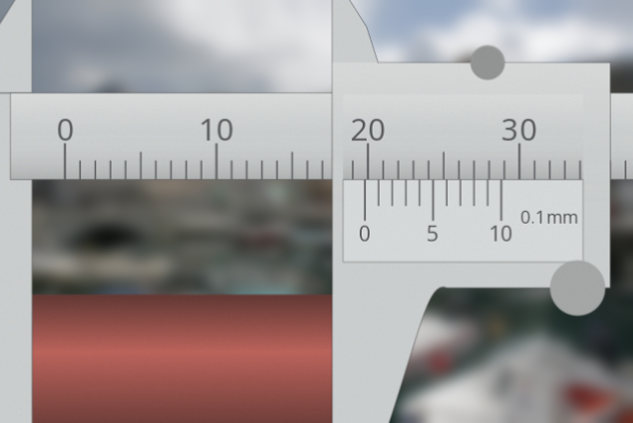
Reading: 19.8 mm
